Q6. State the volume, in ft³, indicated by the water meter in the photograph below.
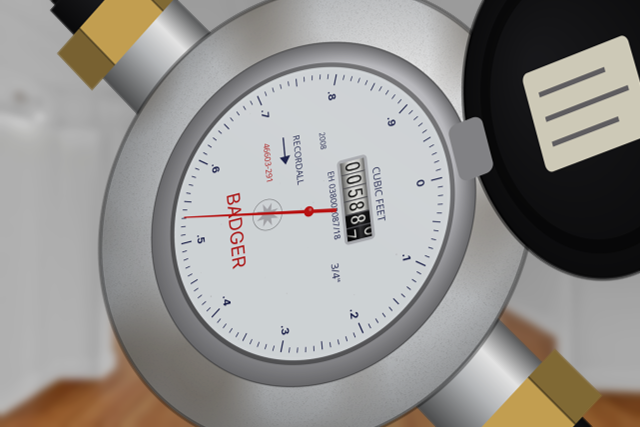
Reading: 5886.53 ft³
